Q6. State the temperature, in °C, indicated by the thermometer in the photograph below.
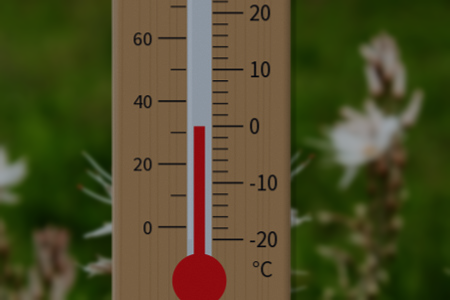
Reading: 0 °C
